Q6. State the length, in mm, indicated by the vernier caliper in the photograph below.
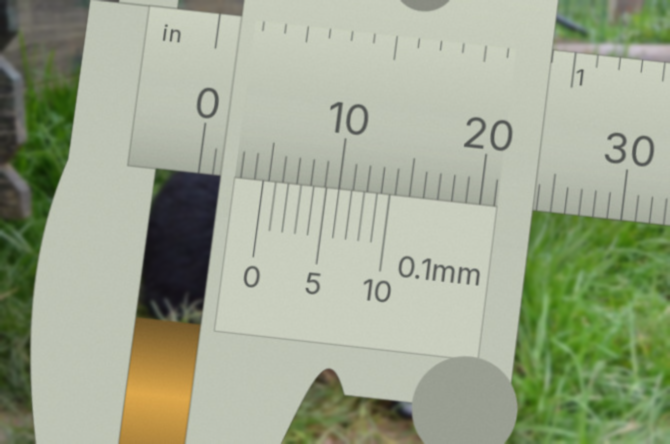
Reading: 4.6 mm
